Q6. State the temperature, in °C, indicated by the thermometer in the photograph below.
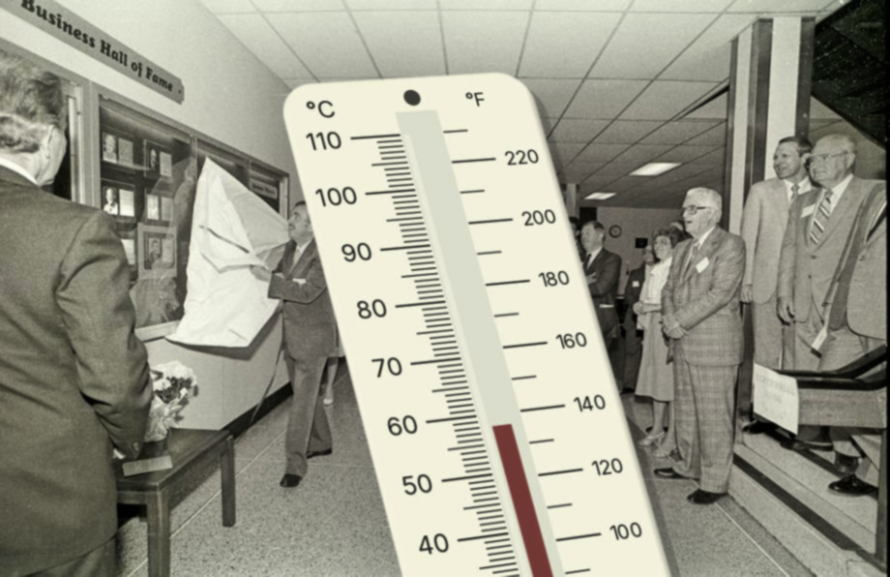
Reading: 58 °C
